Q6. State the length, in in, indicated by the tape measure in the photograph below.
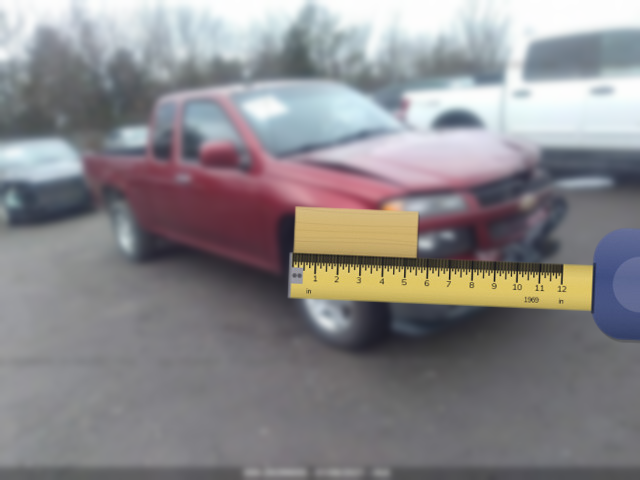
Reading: 5.5 in
